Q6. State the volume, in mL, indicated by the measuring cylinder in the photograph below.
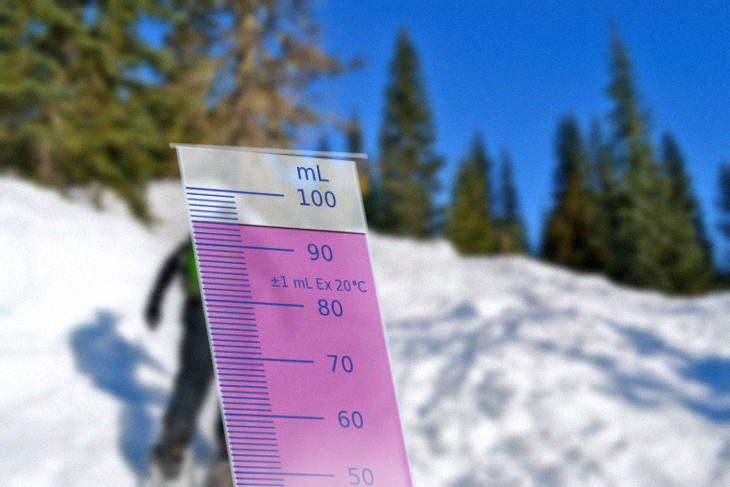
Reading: 94 mL
